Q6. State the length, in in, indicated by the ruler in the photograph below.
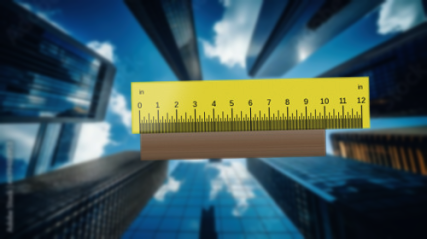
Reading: 10 in
